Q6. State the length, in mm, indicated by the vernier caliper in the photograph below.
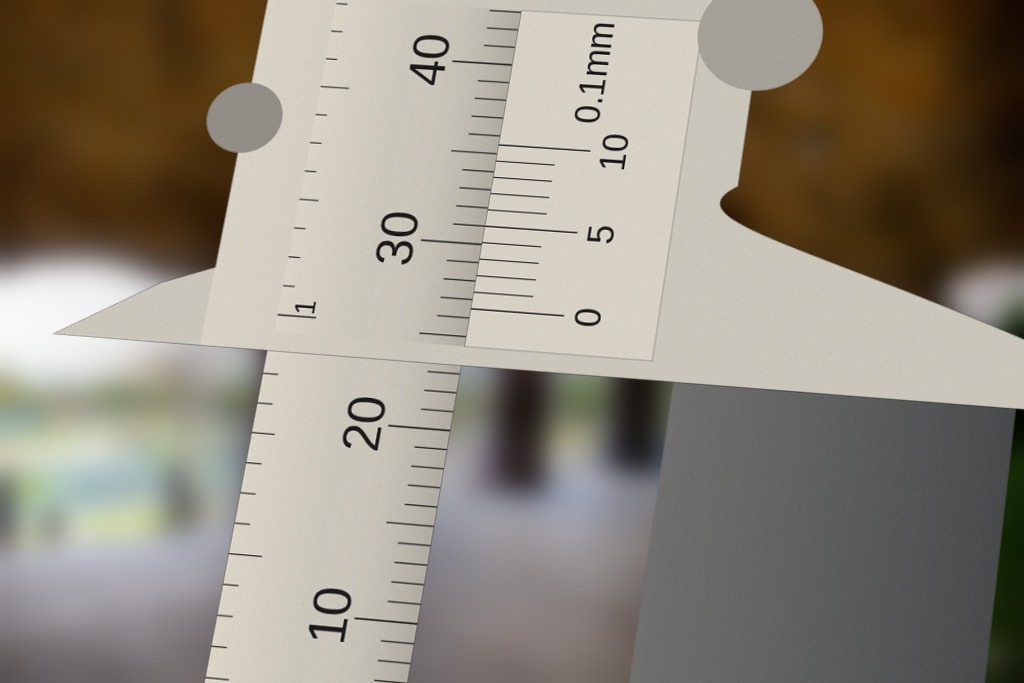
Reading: 26.5 mm
